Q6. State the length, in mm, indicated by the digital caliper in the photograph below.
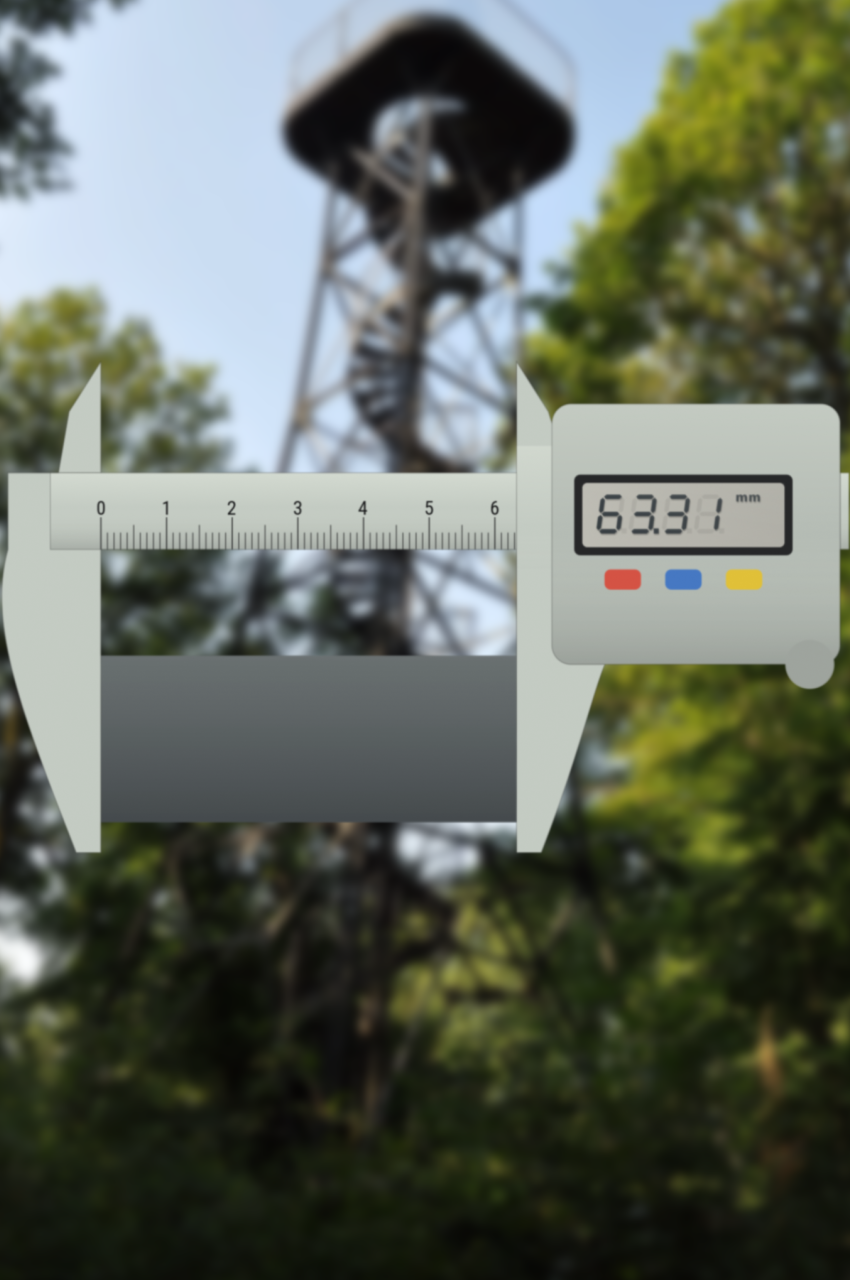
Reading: 63.31 mm
